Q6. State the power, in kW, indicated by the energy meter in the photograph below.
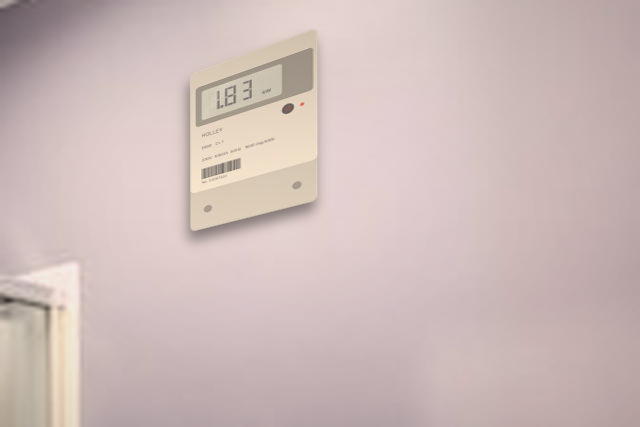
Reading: 1.83 kW
